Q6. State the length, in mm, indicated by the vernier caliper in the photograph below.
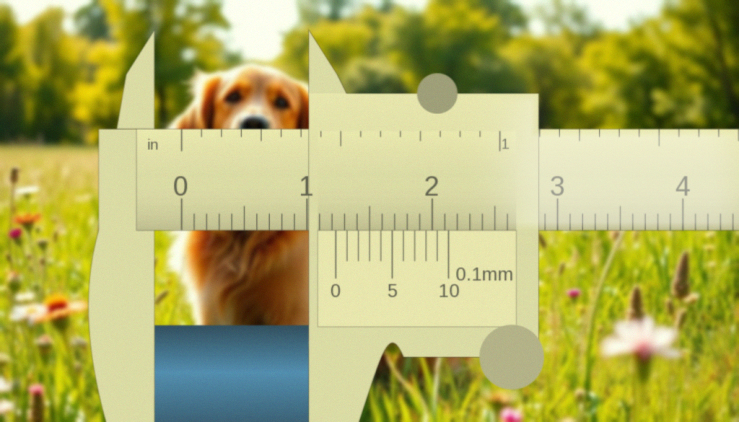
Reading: 12.3 mm
